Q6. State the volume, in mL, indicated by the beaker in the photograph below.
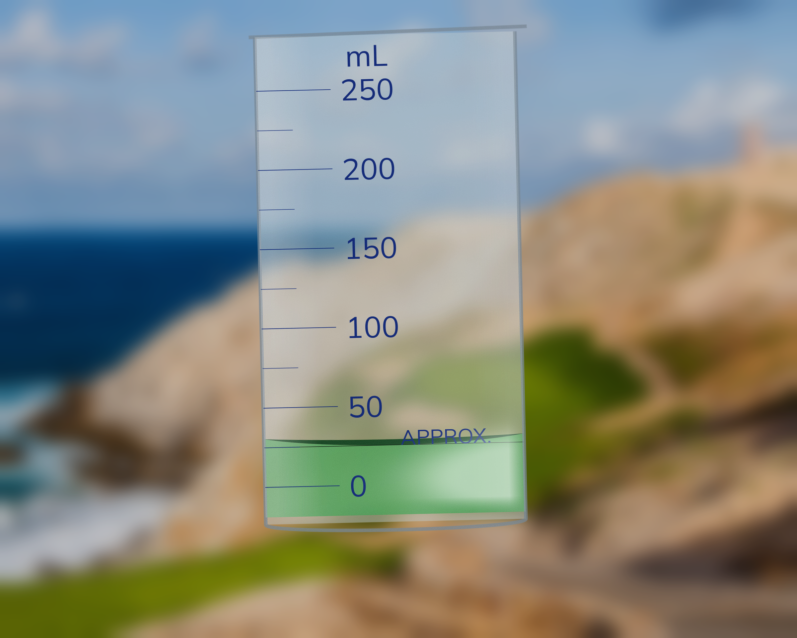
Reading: 25 mL
